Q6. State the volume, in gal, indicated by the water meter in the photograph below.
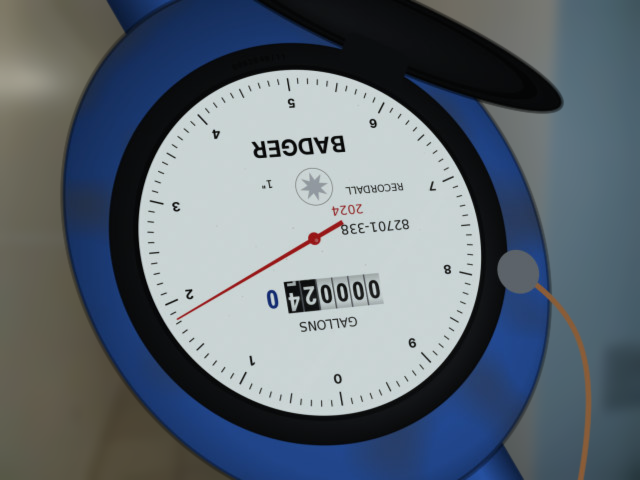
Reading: 241.8 gal
